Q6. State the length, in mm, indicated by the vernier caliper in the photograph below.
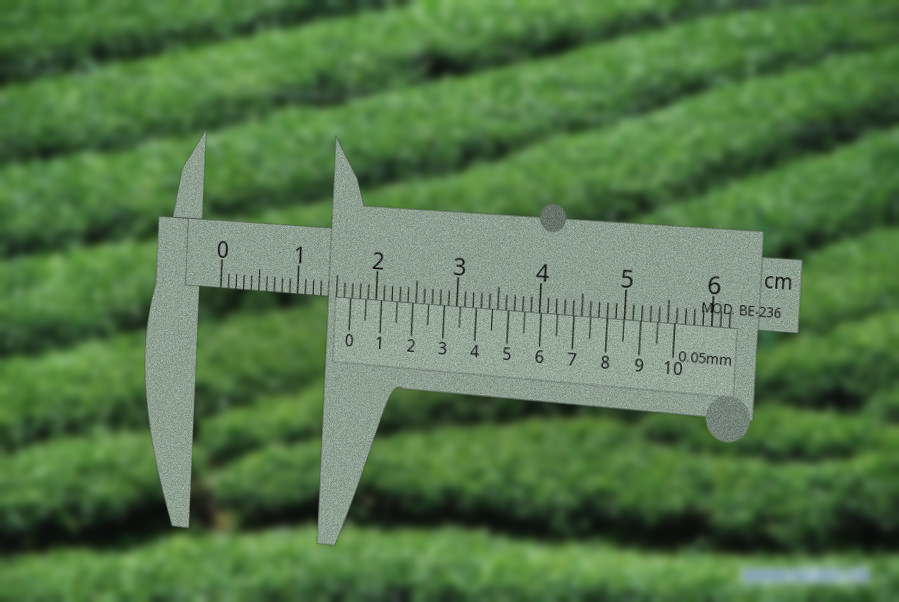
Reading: 16.8 mm
